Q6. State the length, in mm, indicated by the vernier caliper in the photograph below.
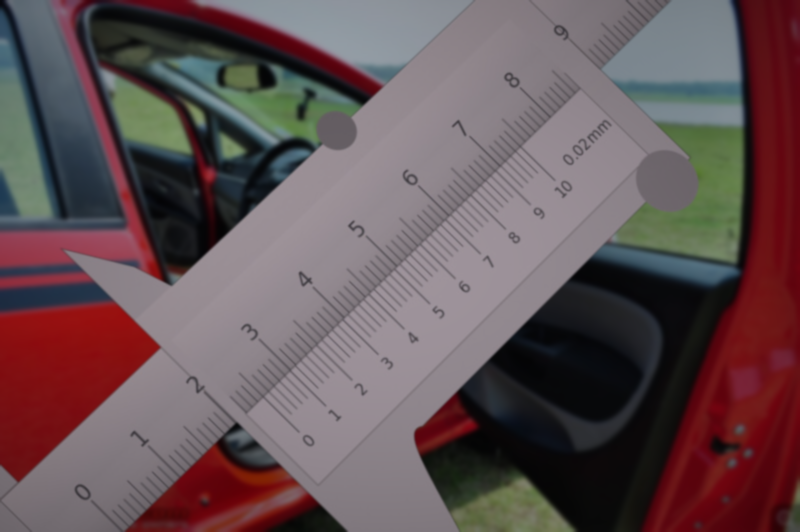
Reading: 25.0 mm
